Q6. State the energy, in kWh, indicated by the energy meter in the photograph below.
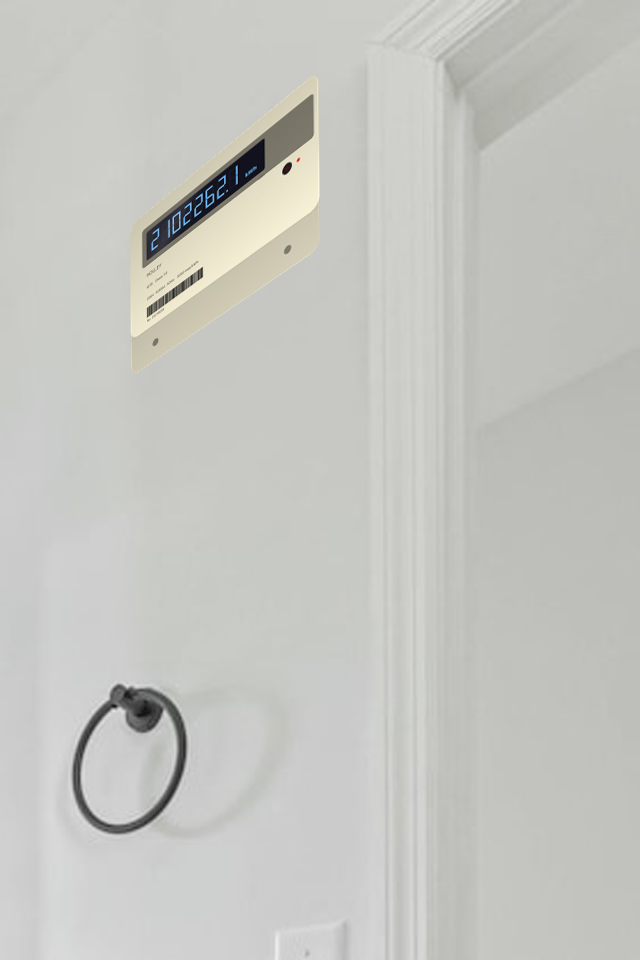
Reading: 2102262.1 kWh
